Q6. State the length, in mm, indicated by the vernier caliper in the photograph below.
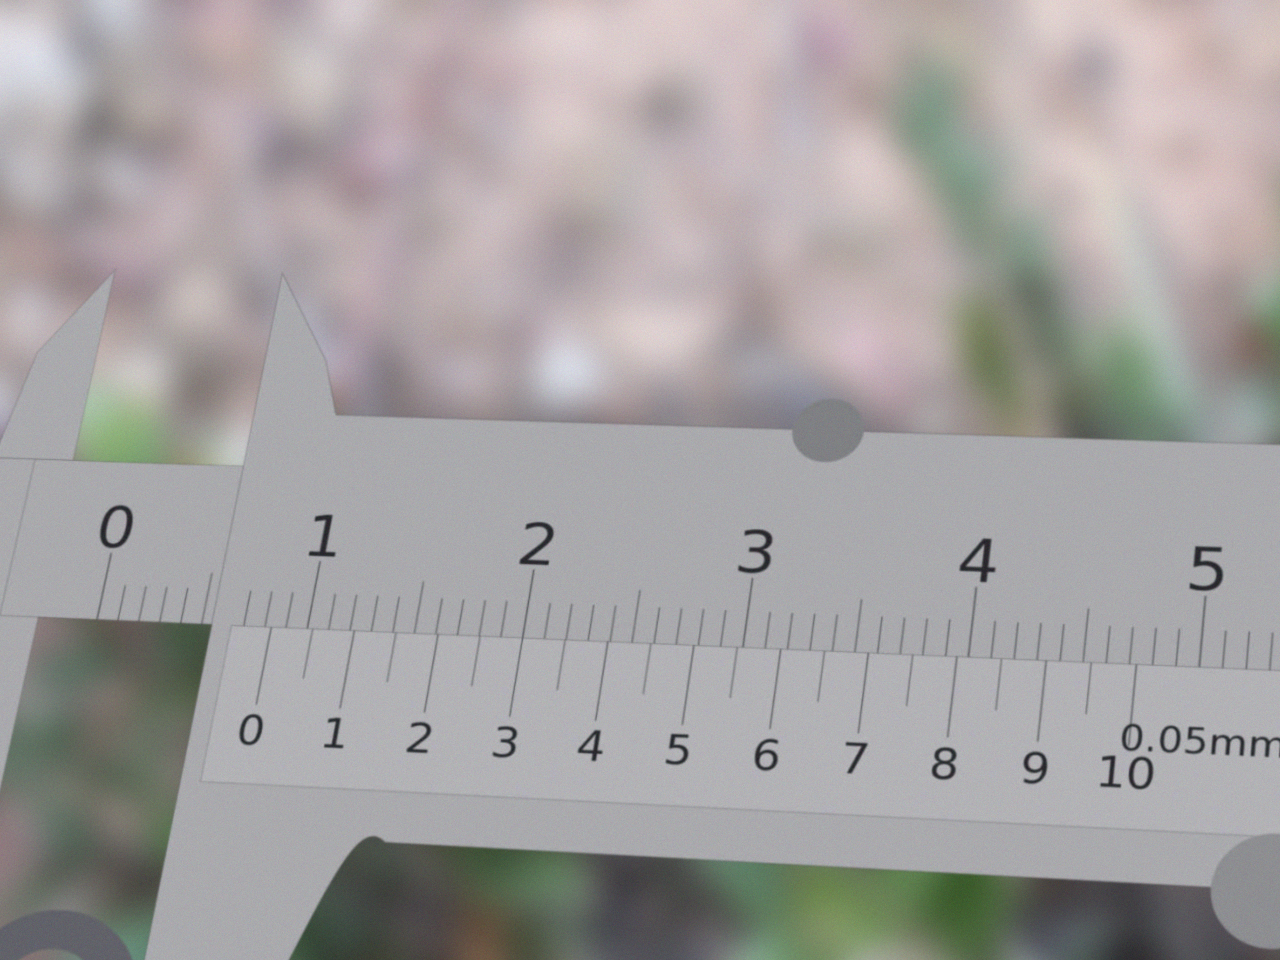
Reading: 8.3 mm
